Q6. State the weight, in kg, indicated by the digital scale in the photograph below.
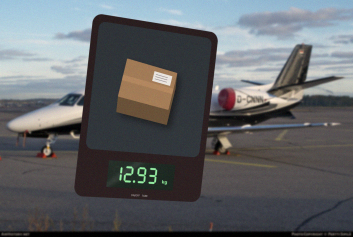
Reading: 12.93 kg
